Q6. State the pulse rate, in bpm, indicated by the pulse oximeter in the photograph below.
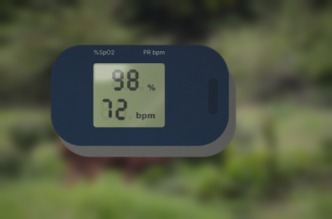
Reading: 72 bpm
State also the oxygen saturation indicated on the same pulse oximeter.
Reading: 98 %
